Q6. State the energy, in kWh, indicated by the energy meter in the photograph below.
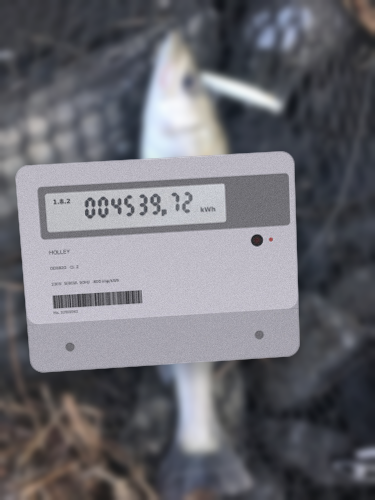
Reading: 4539.72 kWh
